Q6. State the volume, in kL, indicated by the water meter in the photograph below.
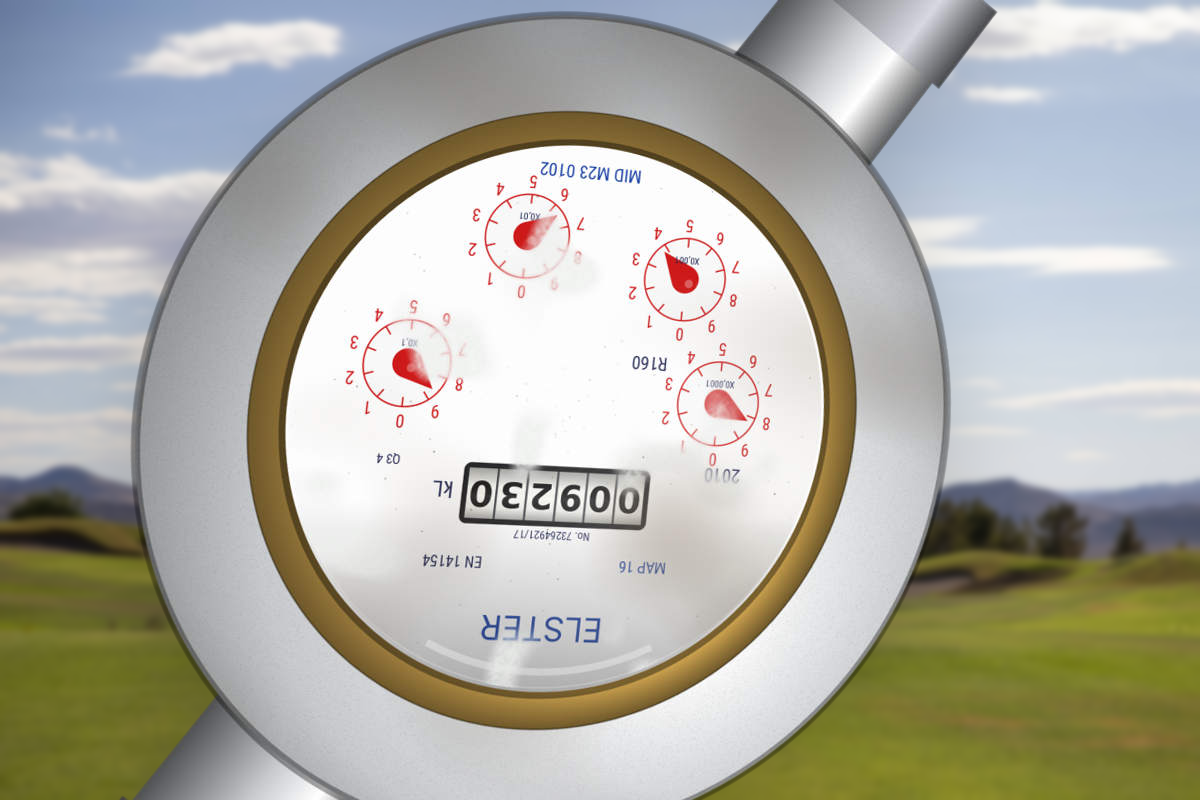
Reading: 9230.8638 kL
